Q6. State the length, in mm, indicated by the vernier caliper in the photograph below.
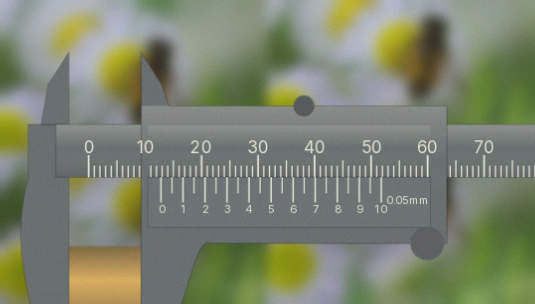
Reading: 12.8 mm
